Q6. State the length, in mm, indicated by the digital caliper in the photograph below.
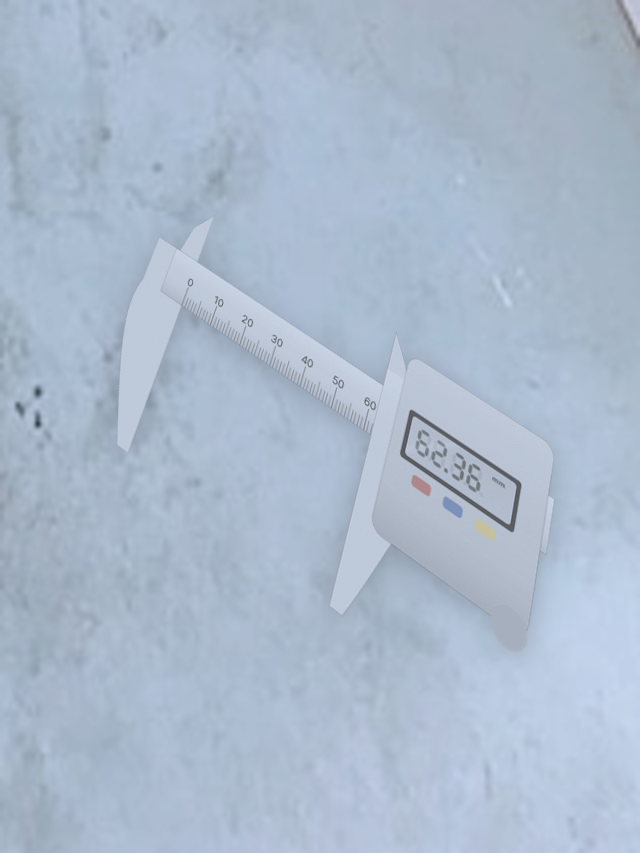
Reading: 62.36 mm
